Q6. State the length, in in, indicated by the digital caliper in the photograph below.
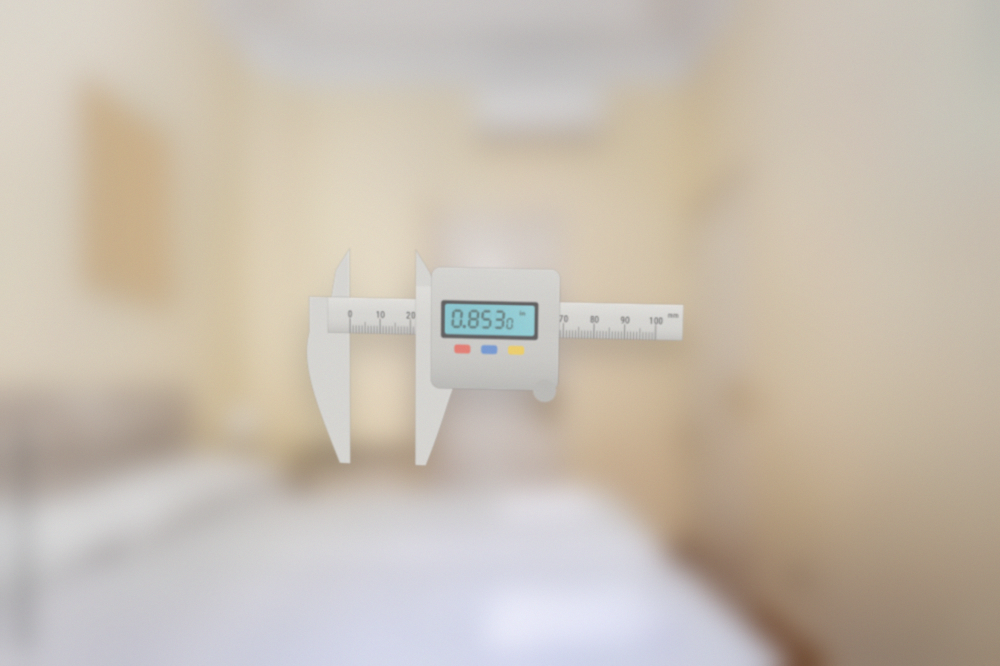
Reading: 0.8530 in
